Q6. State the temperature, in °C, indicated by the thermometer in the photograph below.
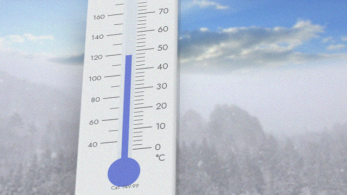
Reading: 48 °C
